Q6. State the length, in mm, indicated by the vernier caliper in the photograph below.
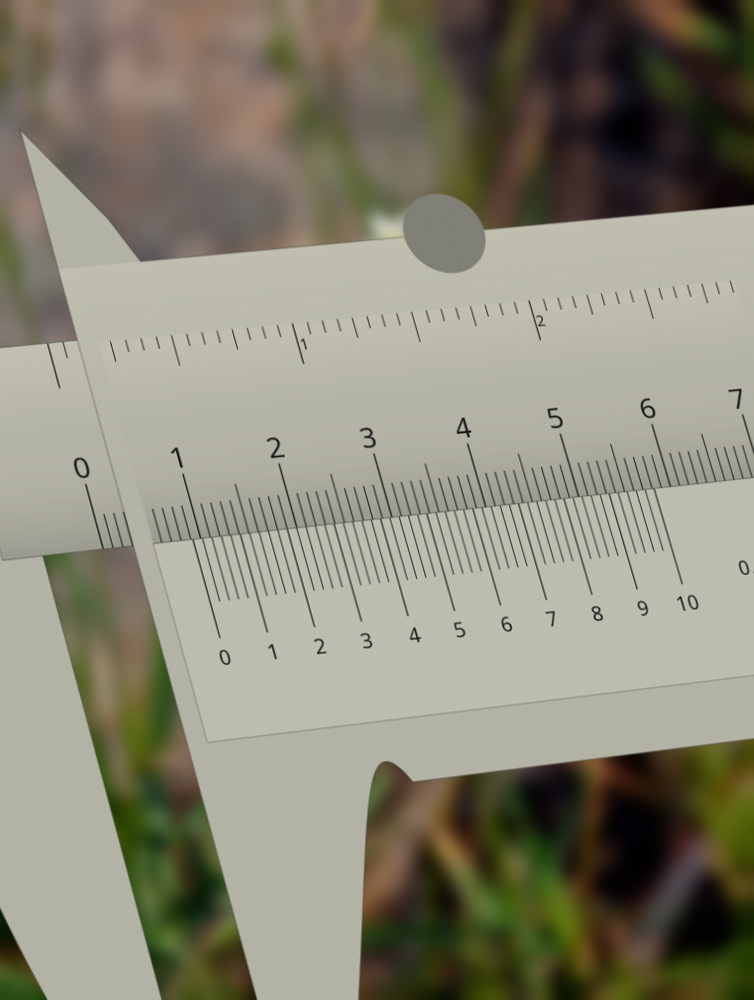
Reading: 9.2 mm
